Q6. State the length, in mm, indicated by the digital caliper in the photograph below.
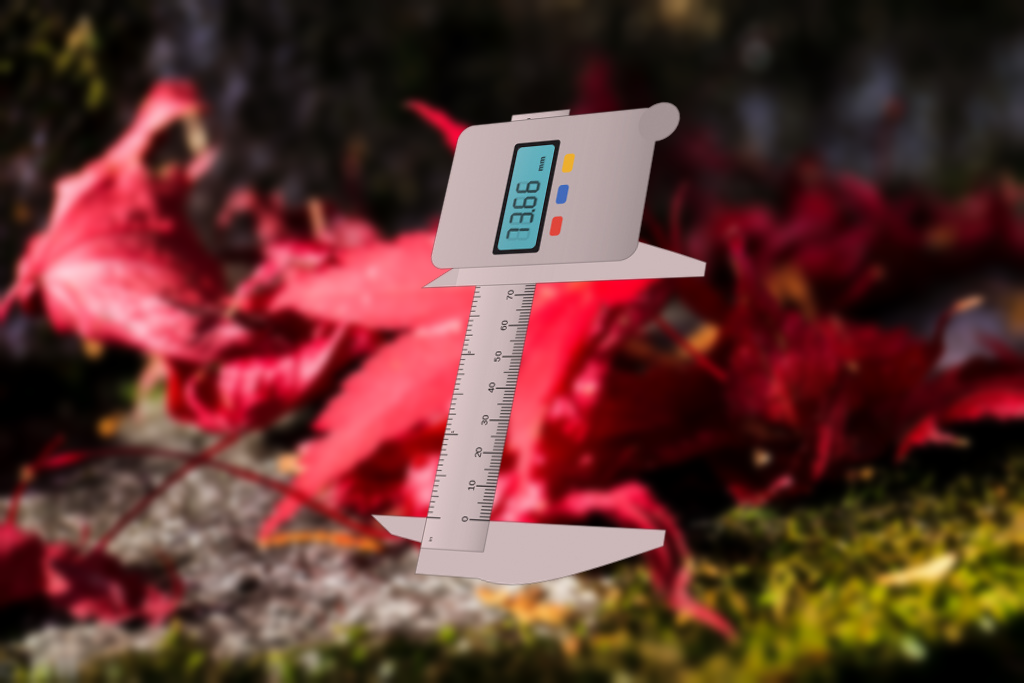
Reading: 73.66 mm
